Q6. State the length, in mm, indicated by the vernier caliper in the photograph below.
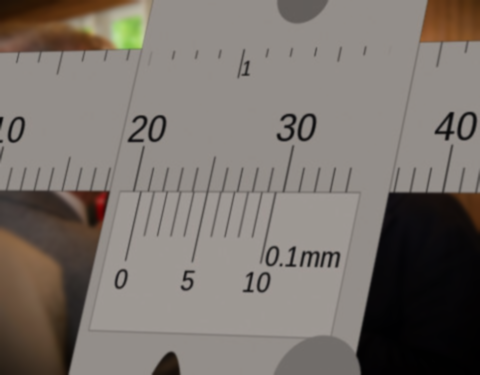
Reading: 20.5 mm
